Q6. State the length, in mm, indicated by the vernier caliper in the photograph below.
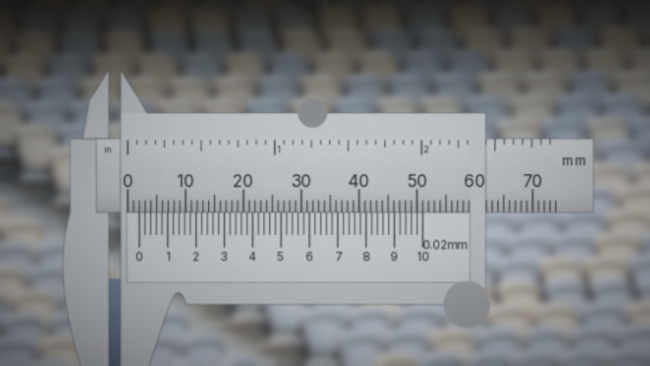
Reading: 2.0 mm
